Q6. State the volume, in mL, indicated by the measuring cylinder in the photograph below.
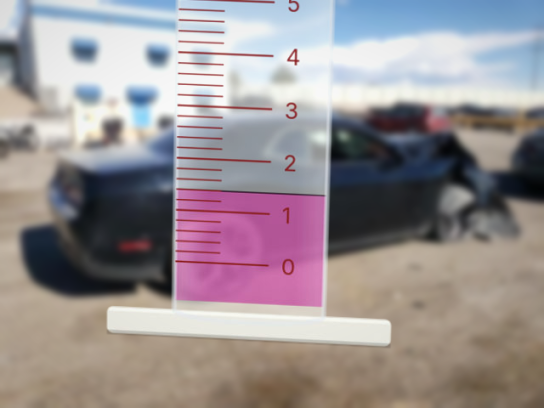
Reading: 1.4 mL
